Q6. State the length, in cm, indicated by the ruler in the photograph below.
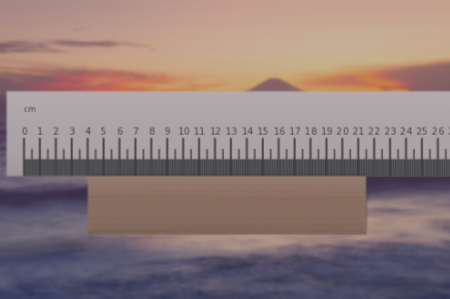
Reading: 17.5 cm
